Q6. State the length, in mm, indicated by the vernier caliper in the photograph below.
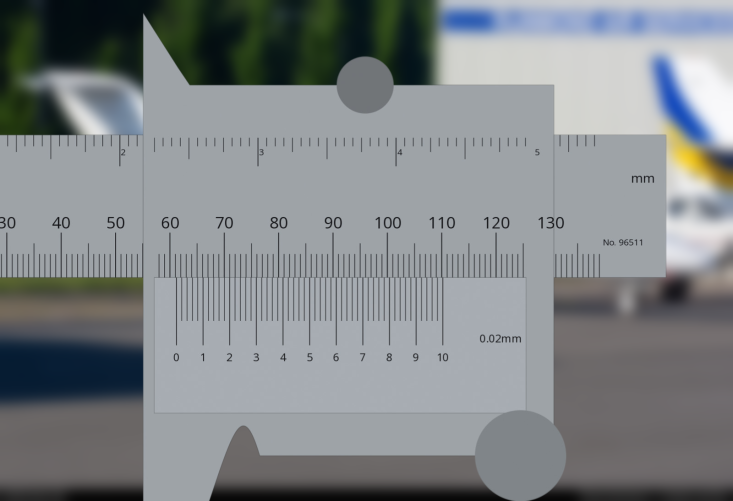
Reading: 61.2 mm
